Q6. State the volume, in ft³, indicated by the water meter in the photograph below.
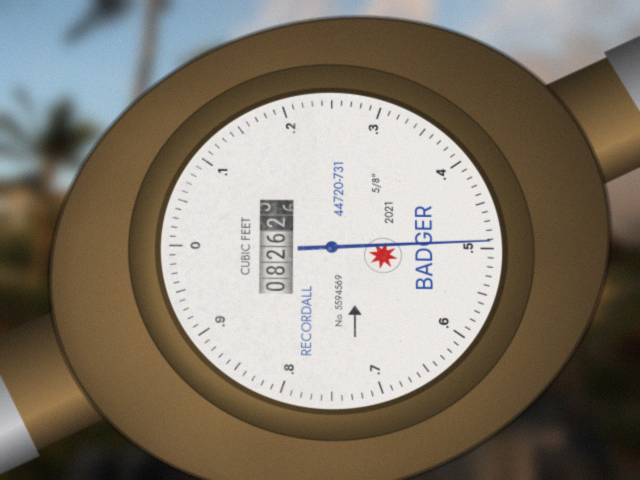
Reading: 82625.49 ft³
